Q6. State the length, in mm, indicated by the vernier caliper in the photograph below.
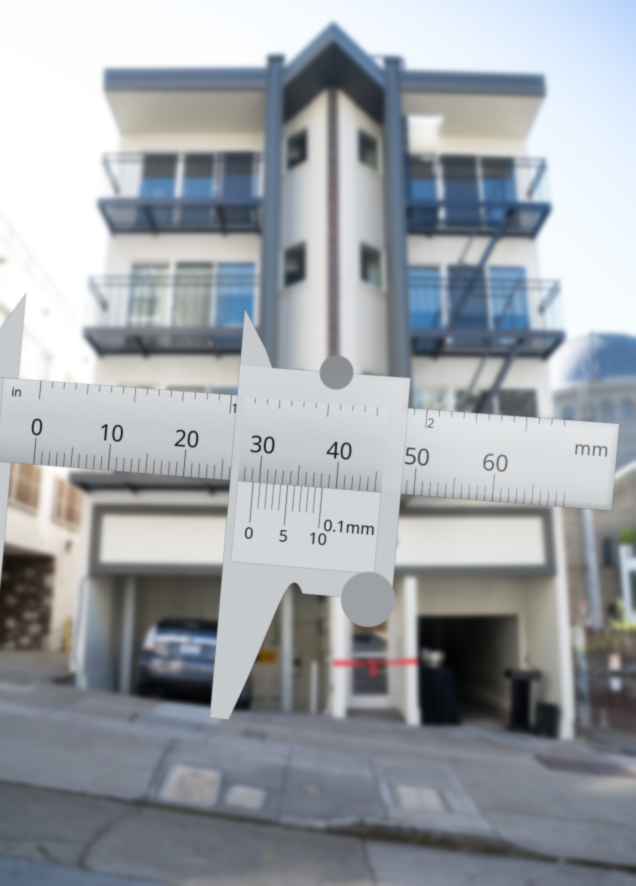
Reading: 29.2 mm
